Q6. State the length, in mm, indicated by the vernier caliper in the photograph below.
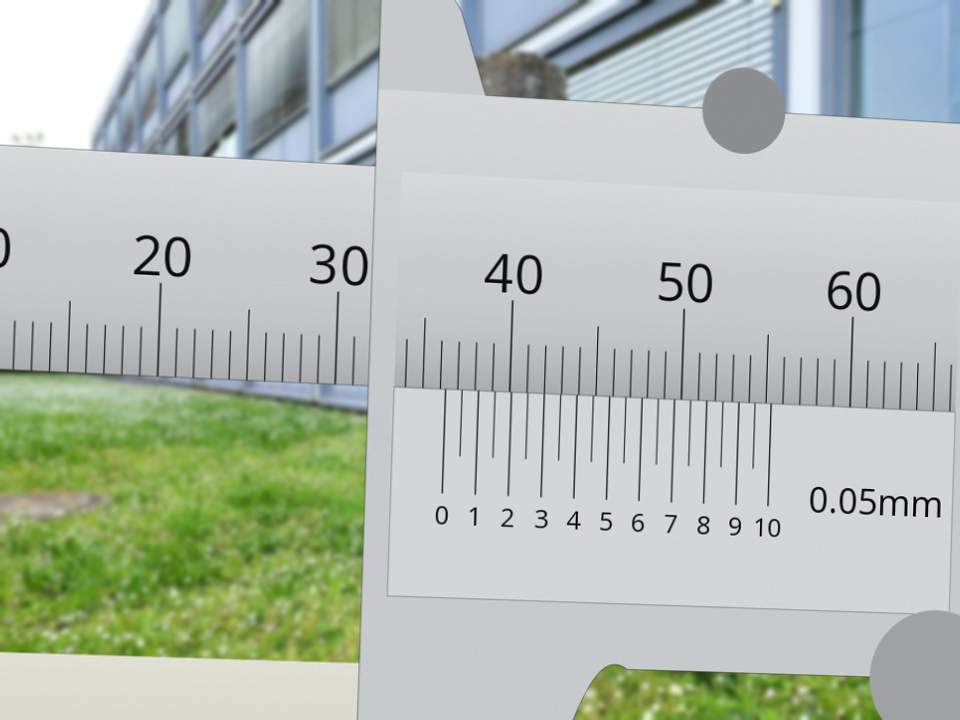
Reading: 36.3 mm
